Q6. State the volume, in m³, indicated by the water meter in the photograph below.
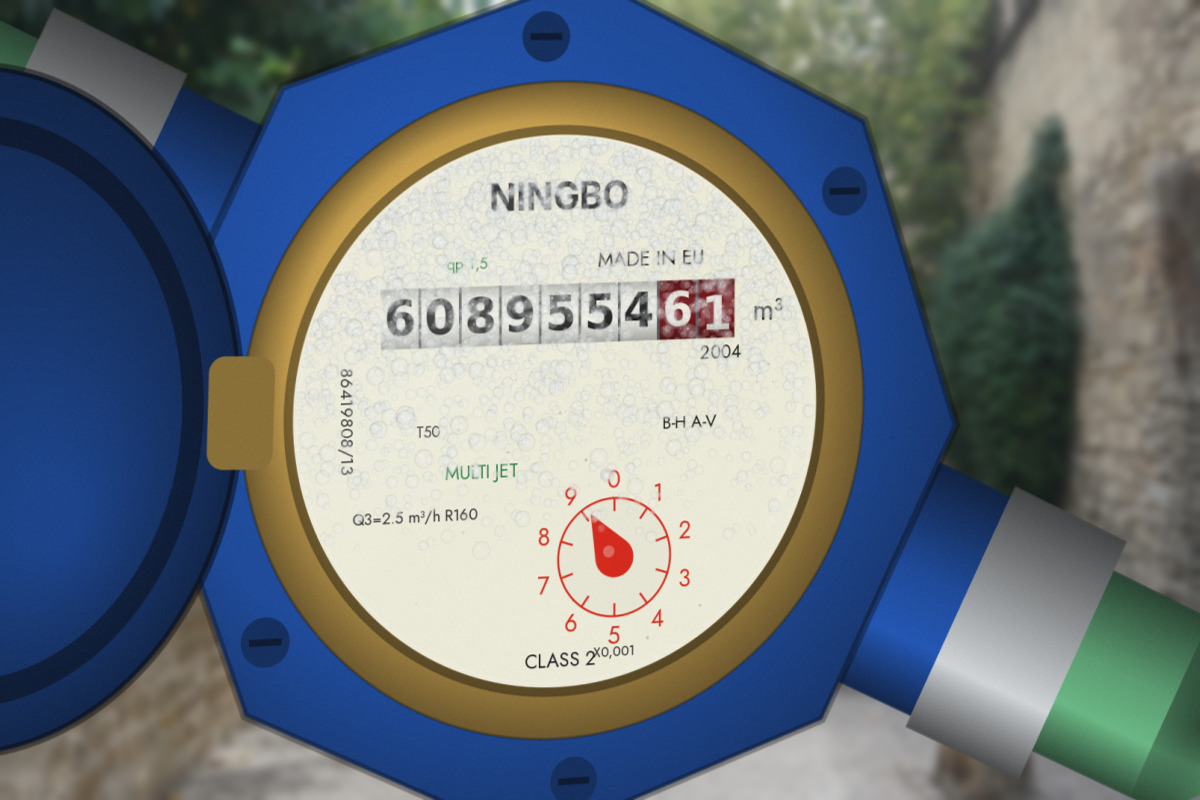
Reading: 6089554.609 m³
